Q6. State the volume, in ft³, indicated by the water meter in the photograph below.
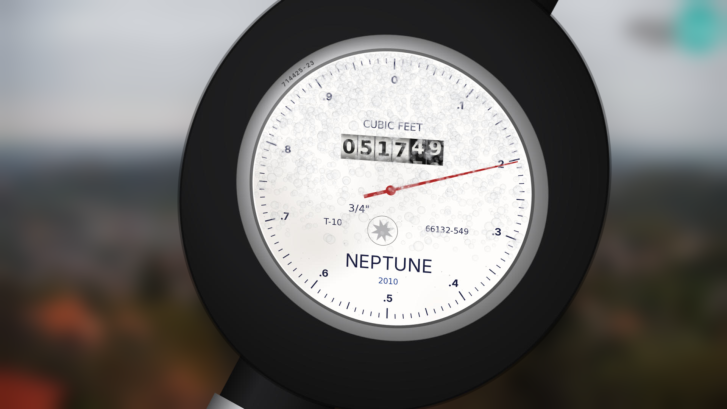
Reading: 51749.20 ft³
